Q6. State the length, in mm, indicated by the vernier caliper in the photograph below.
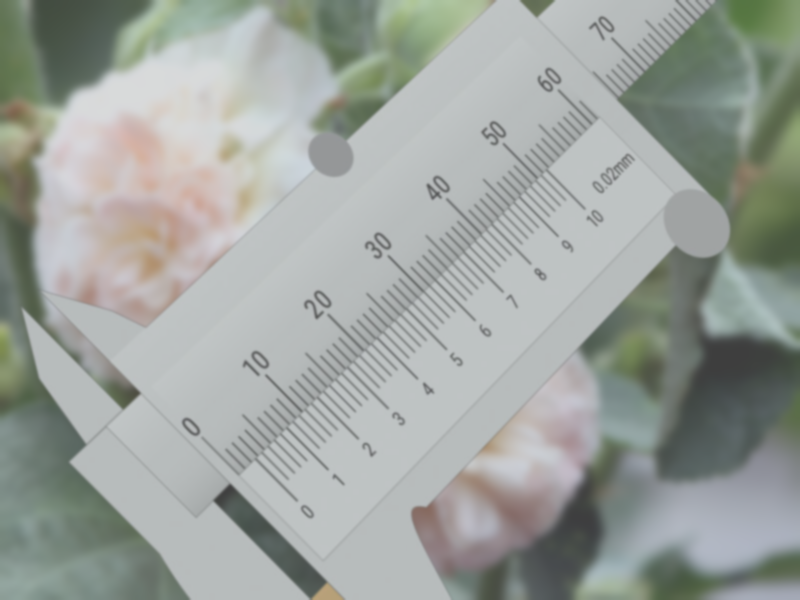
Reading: 2.6 mm
